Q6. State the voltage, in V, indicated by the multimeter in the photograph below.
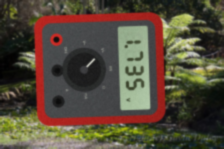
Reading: 1.735 V
